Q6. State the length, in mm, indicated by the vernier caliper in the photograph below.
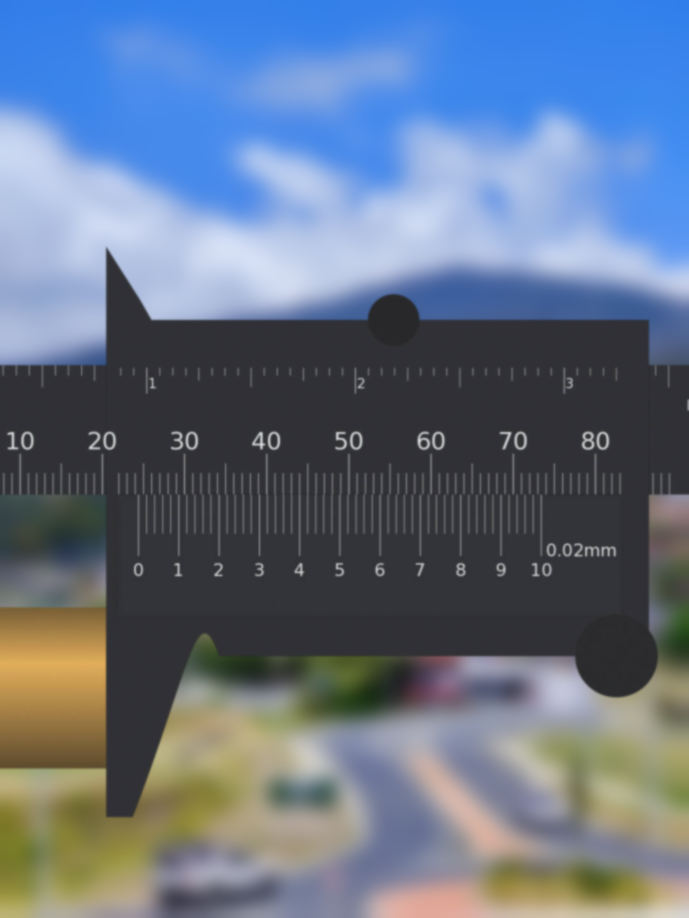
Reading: 24.4 mm
